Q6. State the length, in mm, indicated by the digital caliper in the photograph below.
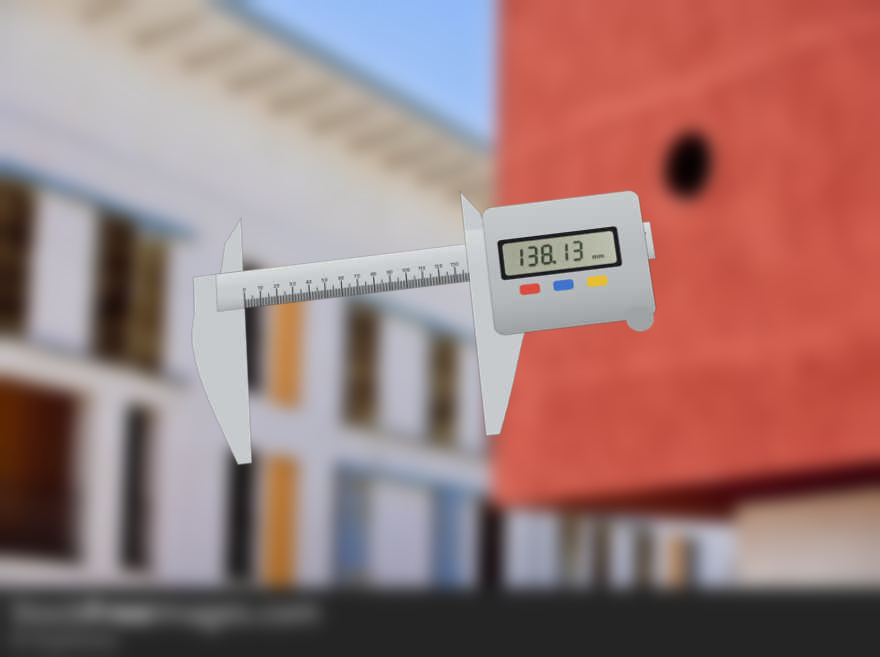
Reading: 138.13 mm
